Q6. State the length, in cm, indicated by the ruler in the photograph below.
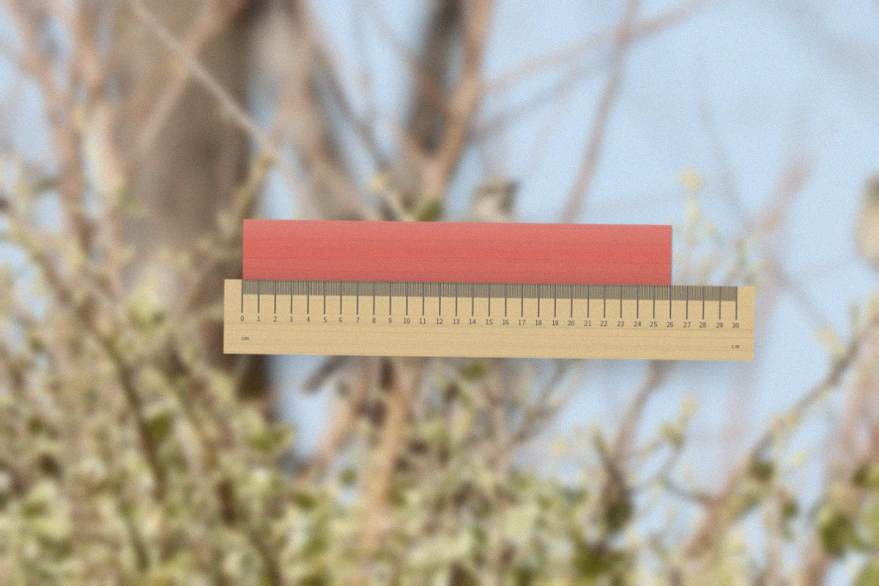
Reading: 26 cm
